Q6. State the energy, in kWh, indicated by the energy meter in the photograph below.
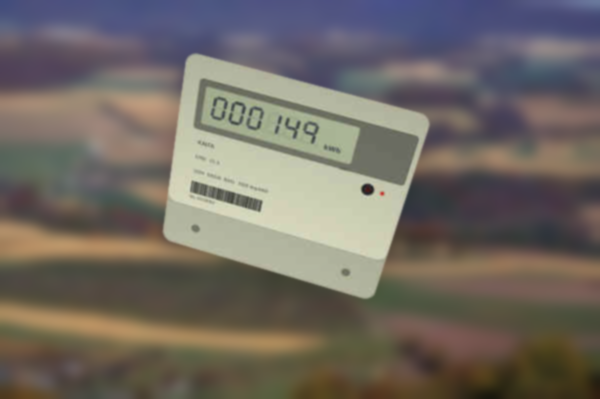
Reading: 149 kWh
